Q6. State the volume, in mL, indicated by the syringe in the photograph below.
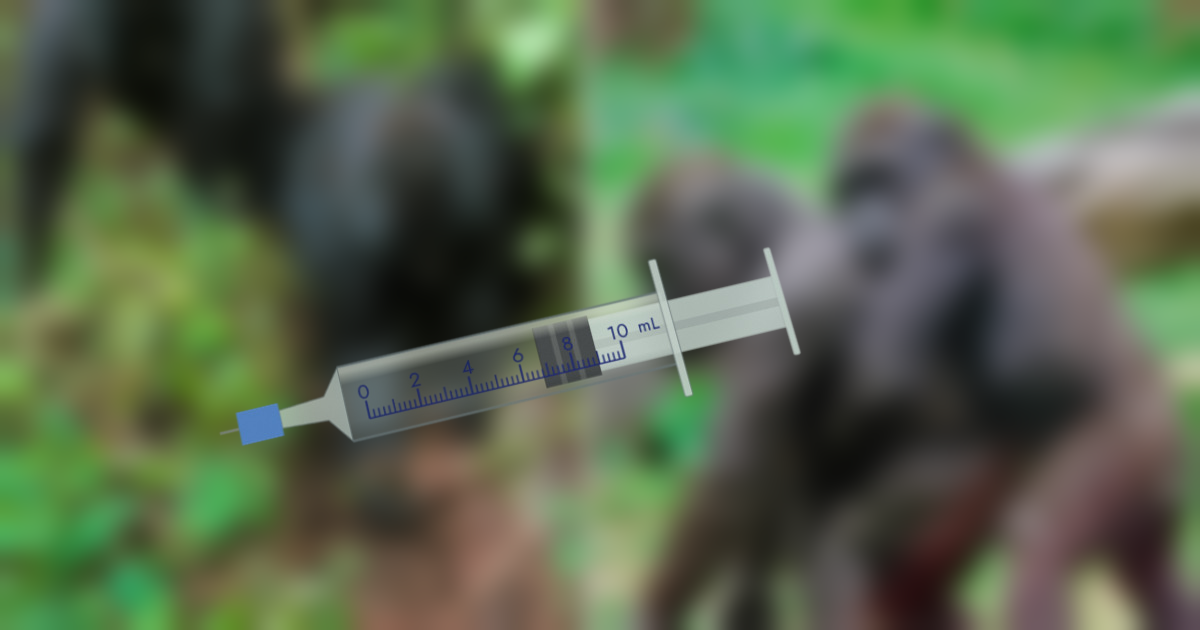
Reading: 6.8 mL
